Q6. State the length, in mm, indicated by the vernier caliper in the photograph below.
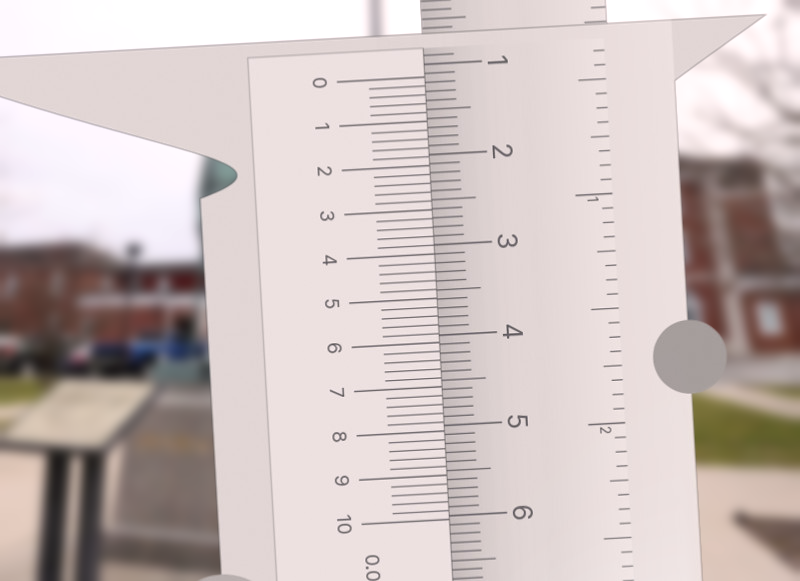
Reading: 11.4 mm
